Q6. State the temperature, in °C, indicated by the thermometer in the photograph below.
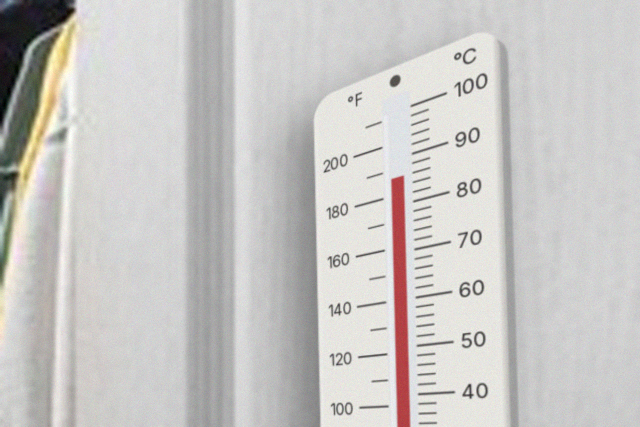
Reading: 86 °C
